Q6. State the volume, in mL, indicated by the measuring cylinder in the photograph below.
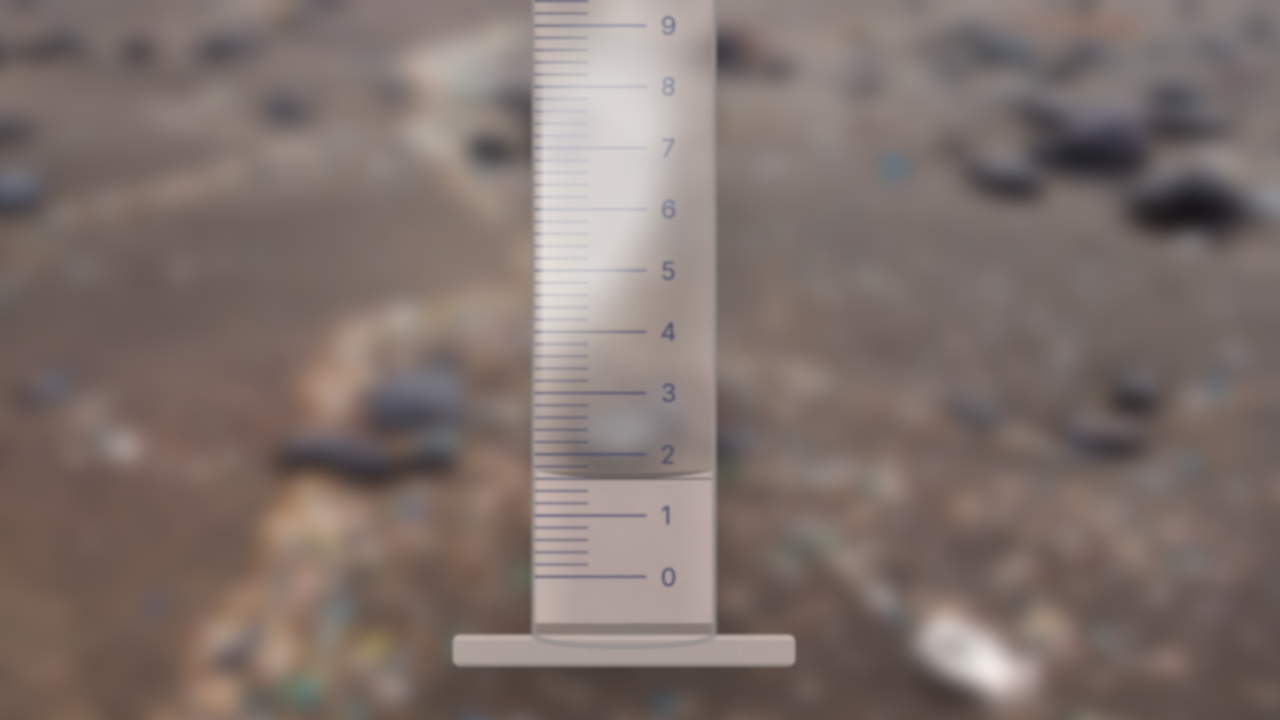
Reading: 1.6 mL
